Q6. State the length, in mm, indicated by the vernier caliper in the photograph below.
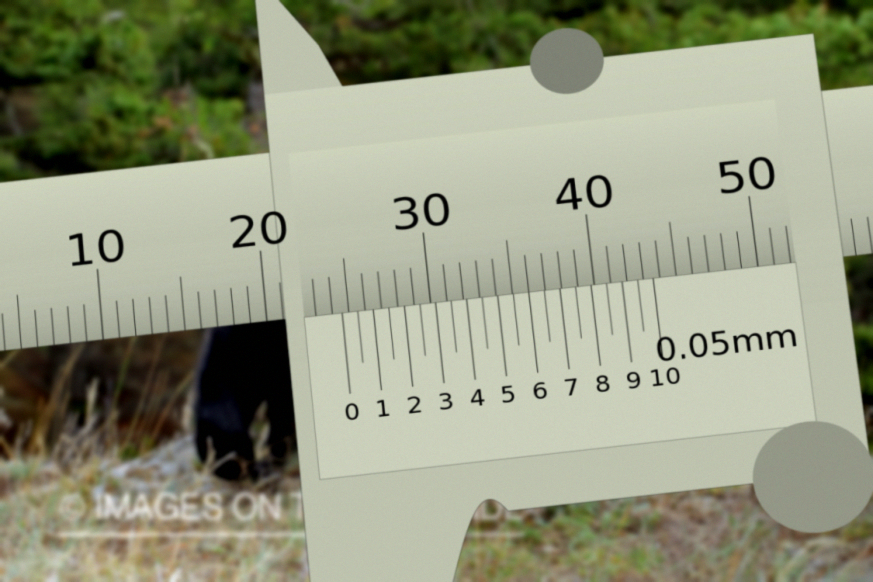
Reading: 24.6 mm
